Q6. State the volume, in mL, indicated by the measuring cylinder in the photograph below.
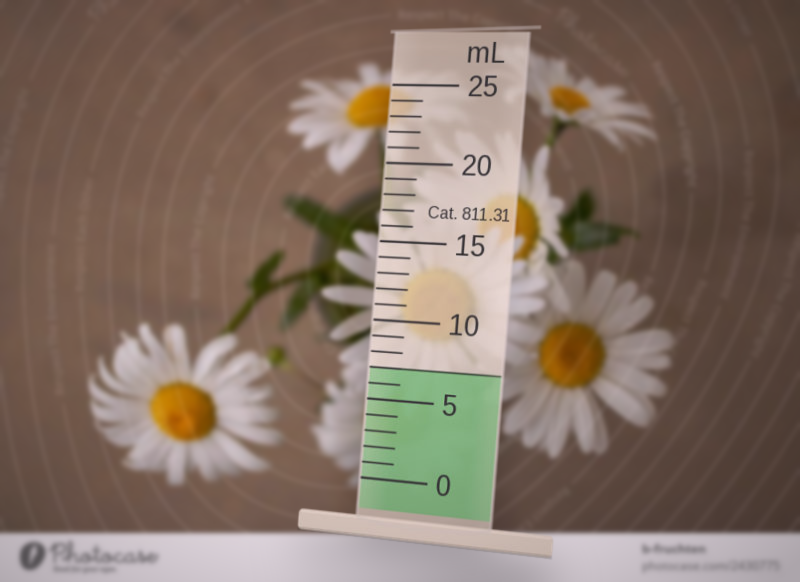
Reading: 7 mL
